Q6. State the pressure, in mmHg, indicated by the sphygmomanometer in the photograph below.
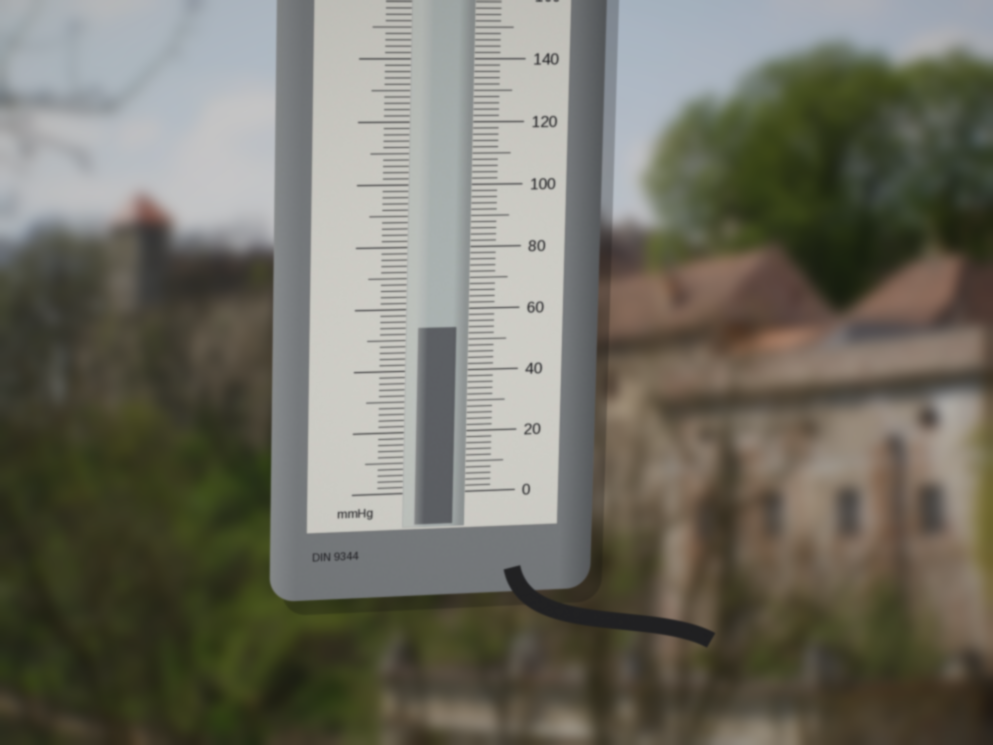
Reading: 54 mmHg
